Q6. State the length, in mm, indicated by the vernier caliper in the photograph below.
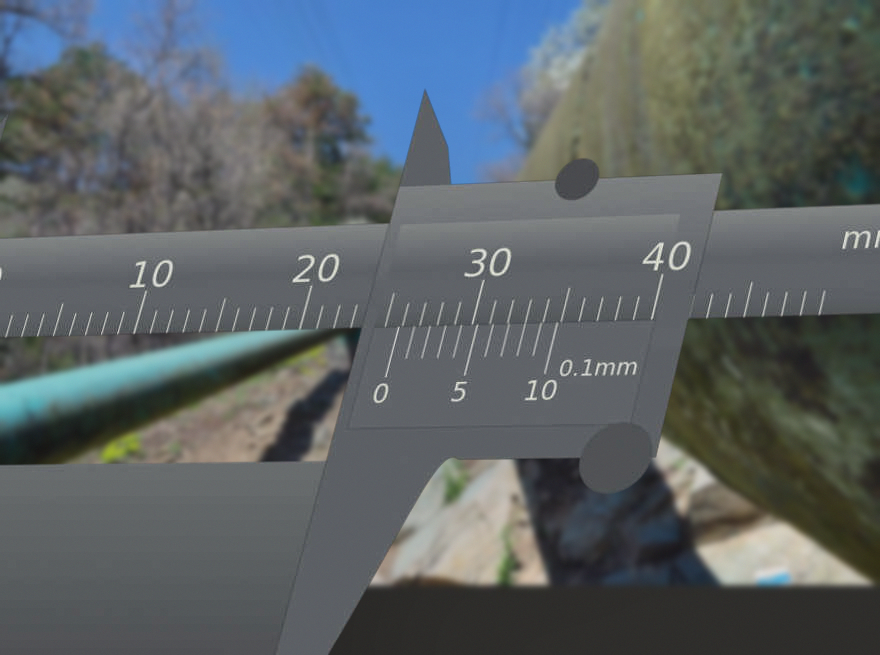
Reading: 25.8 mm
